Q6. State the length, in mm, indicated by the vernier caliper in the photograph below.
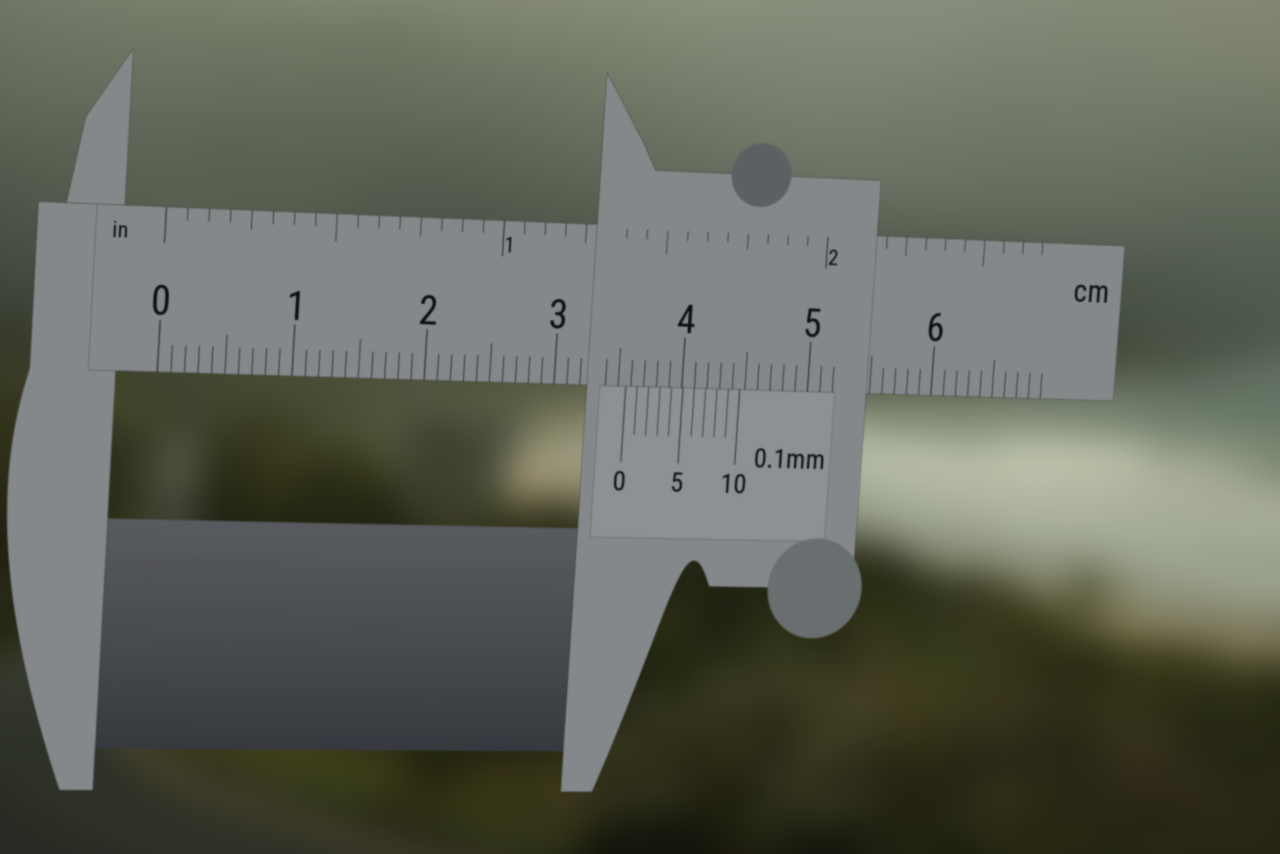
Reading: 35.6 mm
